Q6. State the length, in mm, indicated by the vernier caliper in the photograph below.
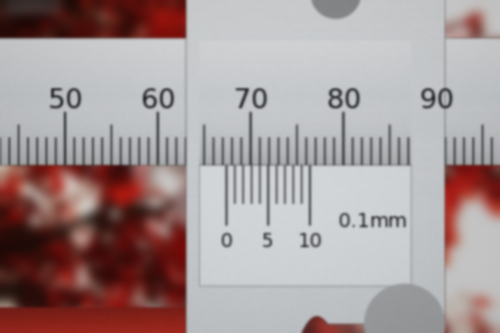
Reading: 67.4 mm
